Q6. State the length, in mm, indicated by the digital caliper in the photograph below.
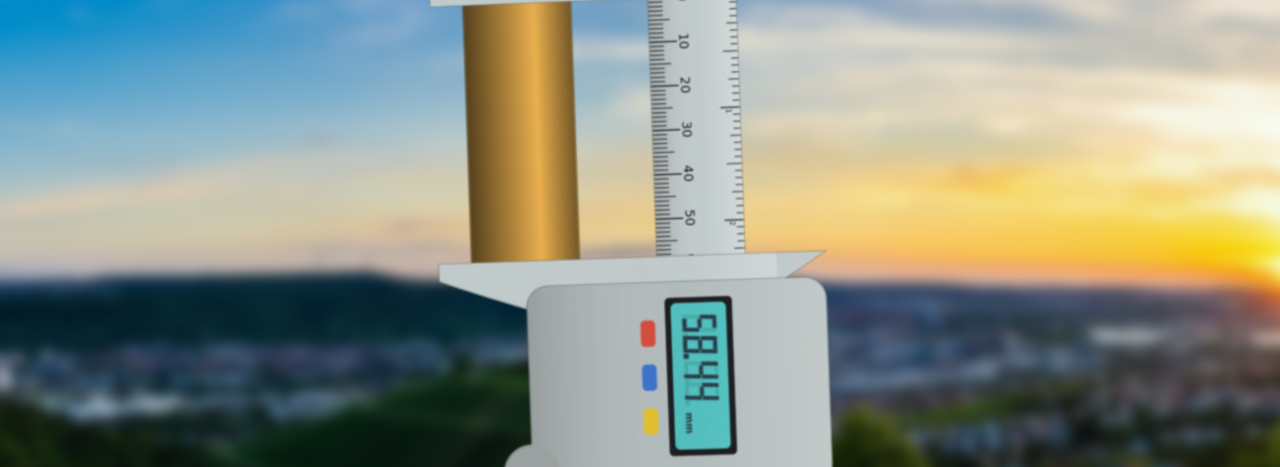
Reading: 58.44 mm
